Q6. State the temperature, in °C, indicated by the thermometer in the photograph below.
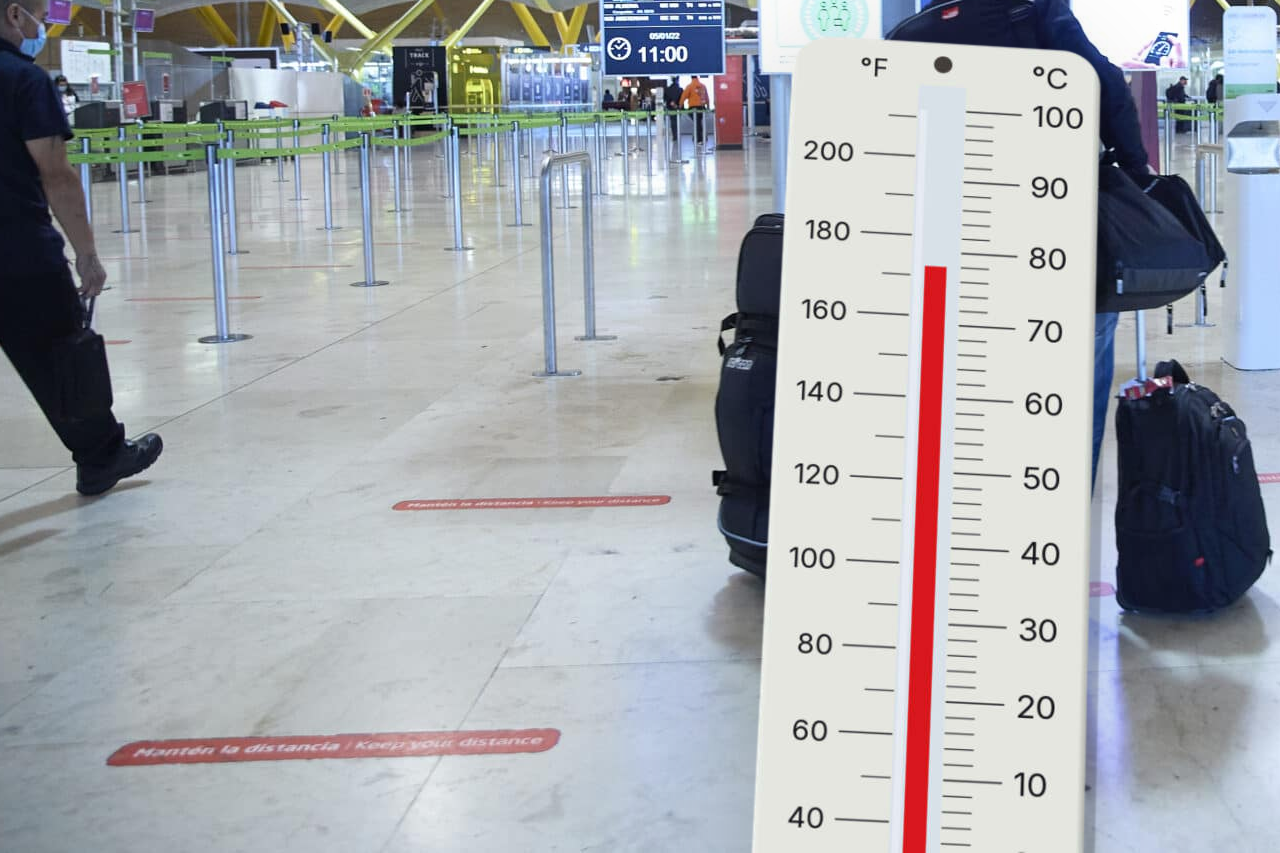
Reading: 78 °C
